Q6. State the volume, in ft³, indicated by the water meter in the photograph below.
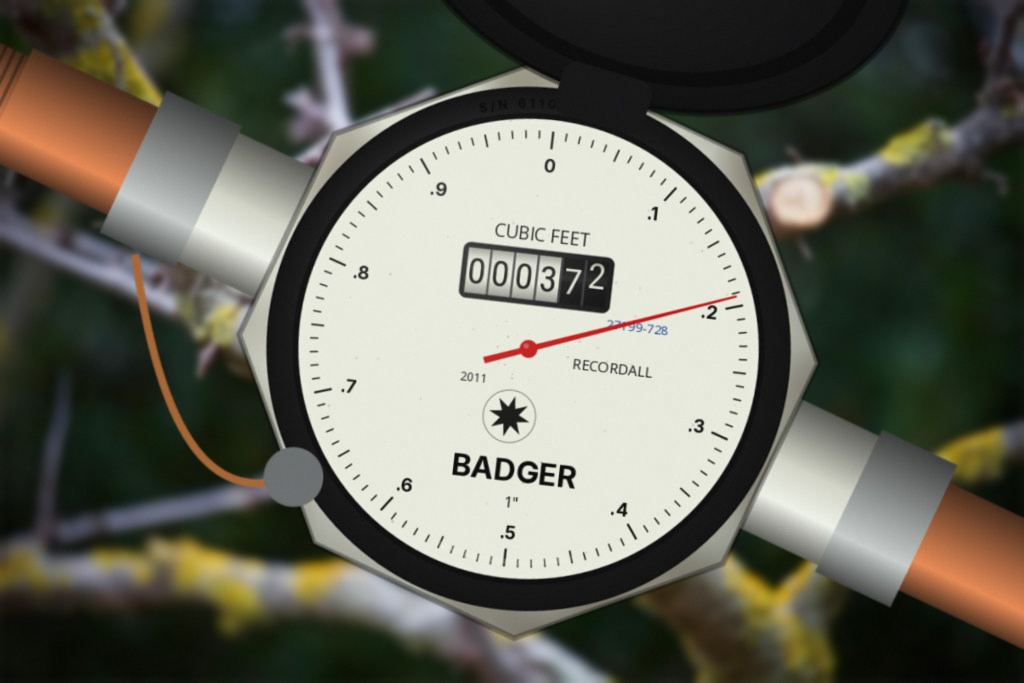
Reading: 372.19 ft³
